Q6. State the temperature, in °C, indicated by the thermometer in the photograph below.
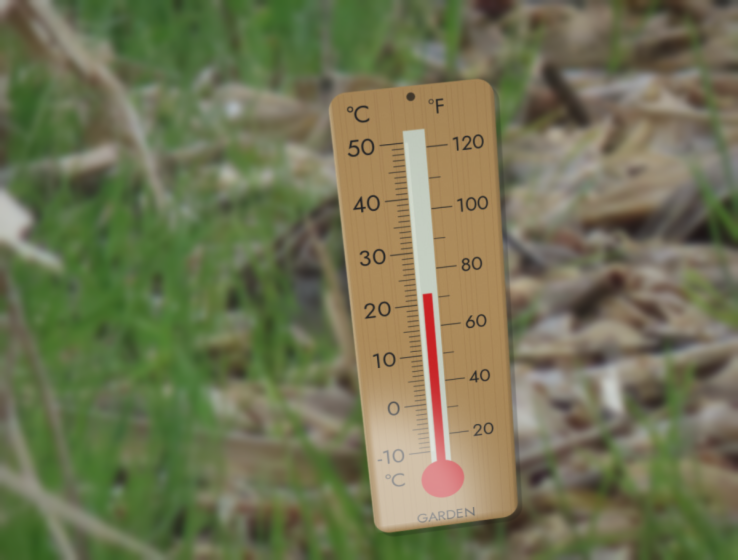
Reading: 22 °C
